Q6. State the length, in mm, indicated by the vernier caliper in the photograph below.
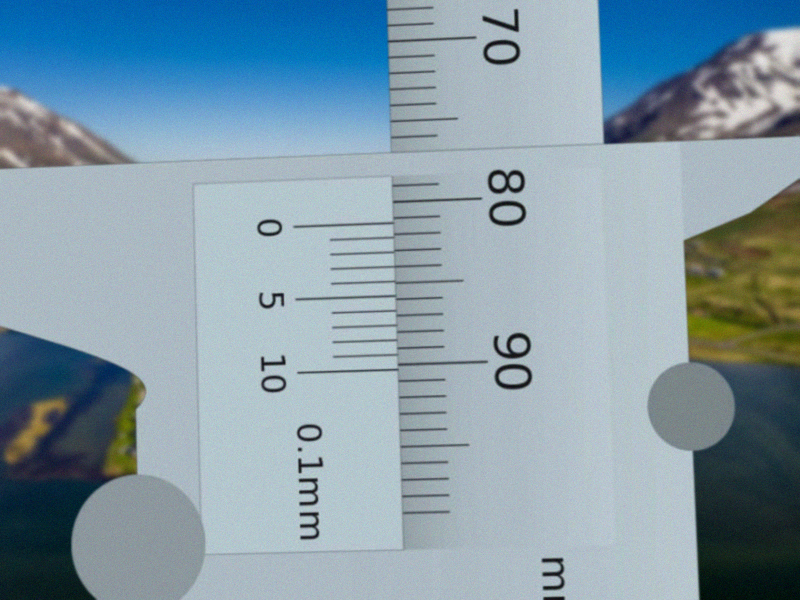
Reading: 81.3 mm
